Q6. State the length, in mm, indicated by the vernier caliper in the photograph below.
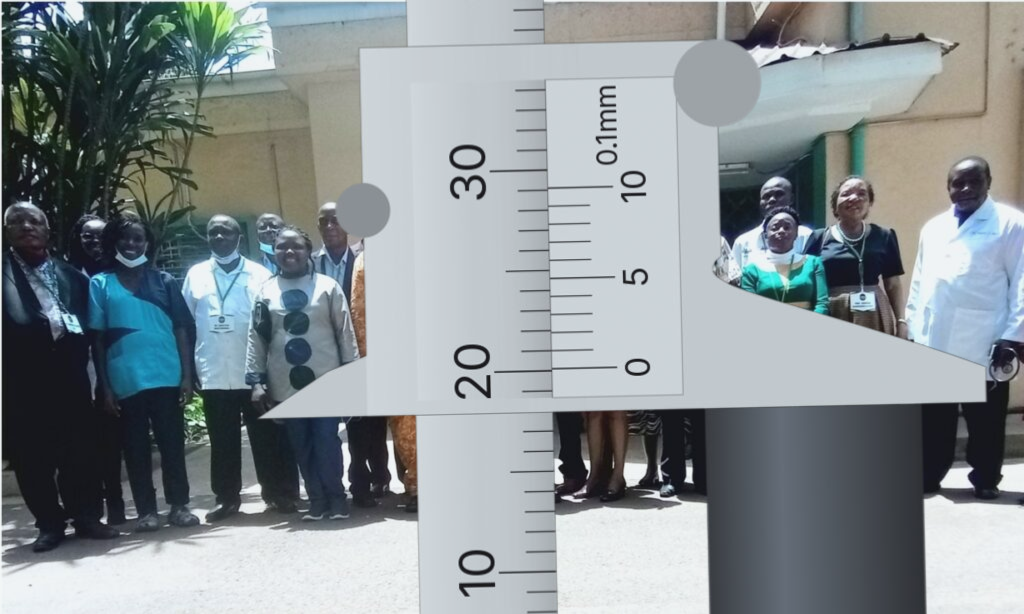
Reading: 20.1 mm
